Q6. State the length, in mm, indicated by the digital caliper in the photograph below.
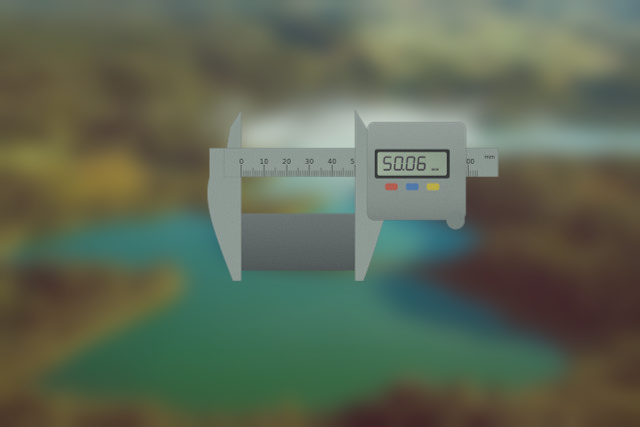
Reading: 50.06 mm
